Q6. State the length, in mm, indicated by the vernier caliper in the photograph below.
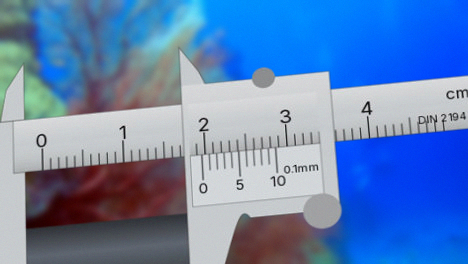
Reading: 19.6 mm
